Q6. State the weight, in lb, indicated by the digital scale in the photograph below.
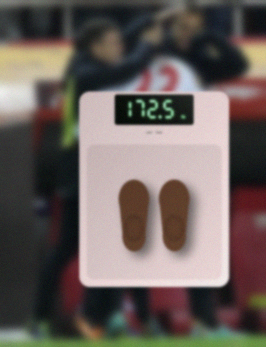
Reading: 172.5 lb
